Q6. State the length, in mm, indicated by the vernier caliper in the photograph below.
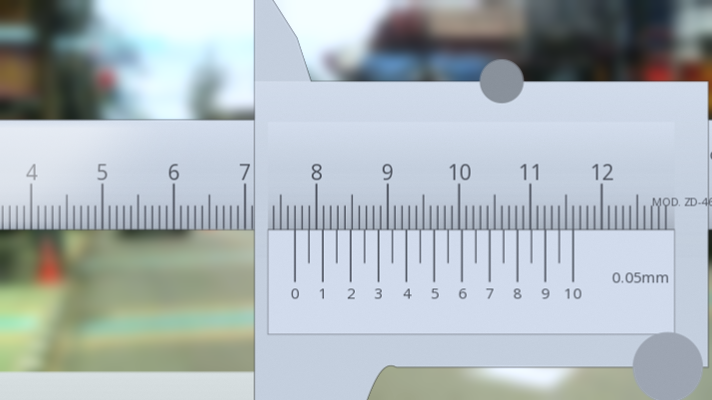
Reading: 77.0 mm
